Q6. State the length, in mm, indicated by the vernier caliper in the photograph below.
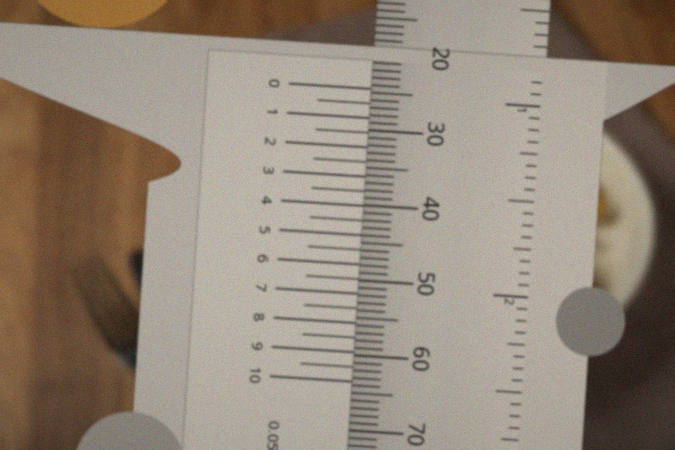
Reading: 24.5 mm
